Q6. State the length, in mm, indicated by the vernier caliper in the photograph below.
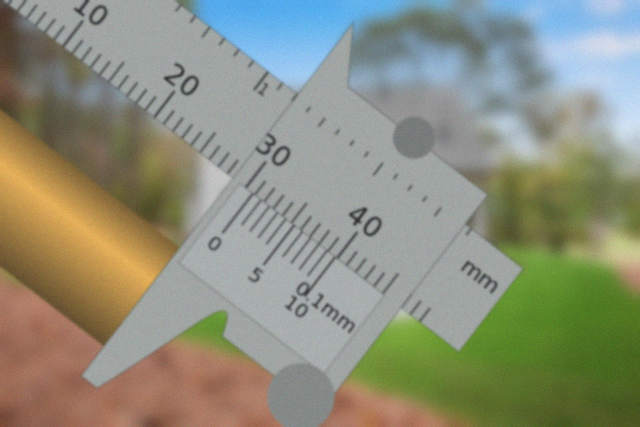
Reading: 30.8 mm
